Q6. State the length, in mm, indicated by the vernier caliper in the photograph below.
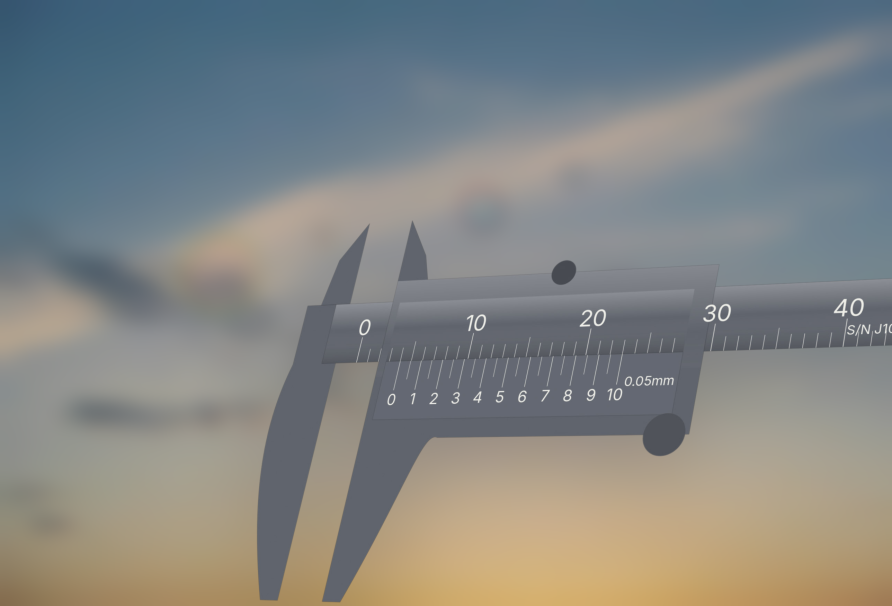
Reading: 4.0 mm
